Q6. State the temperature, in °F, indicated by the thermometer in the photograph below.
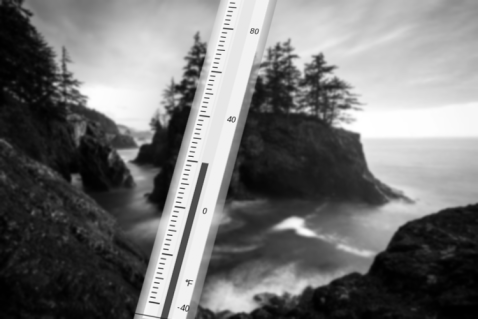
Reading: 20 °F
